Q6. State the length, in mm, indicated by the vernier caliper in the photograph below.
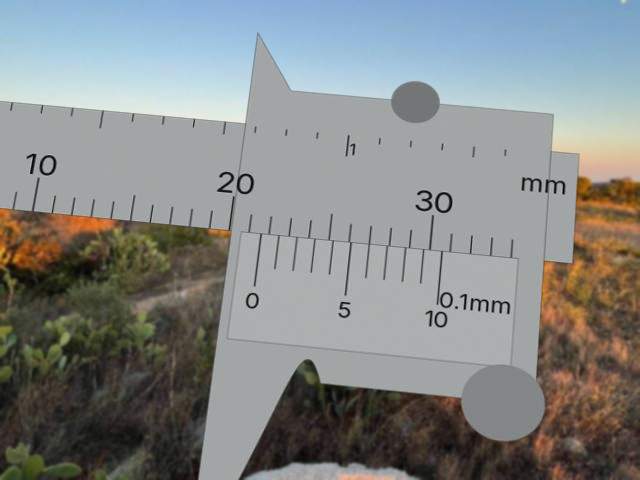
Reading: 21.6 mm
